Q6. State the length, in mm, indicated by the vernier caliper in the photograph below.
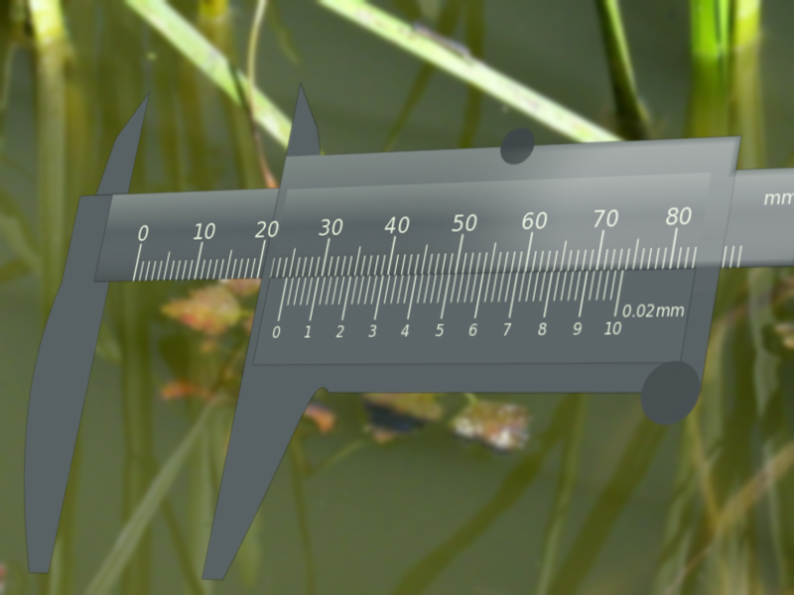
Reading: 24.6 mm
